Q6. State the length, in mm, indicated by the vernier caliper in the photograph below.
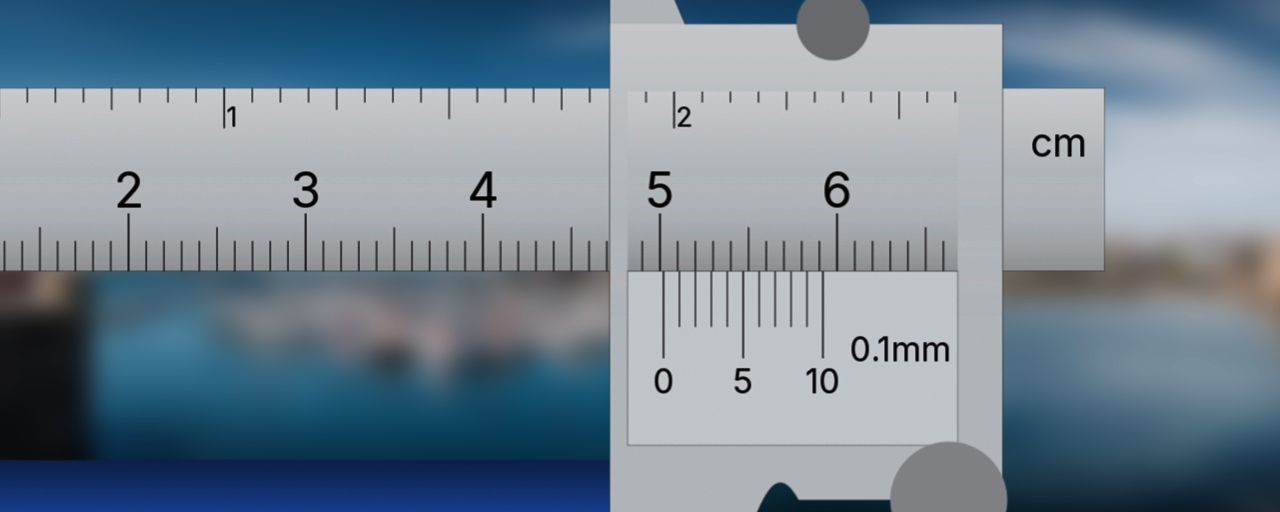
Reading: 50.2 mm
